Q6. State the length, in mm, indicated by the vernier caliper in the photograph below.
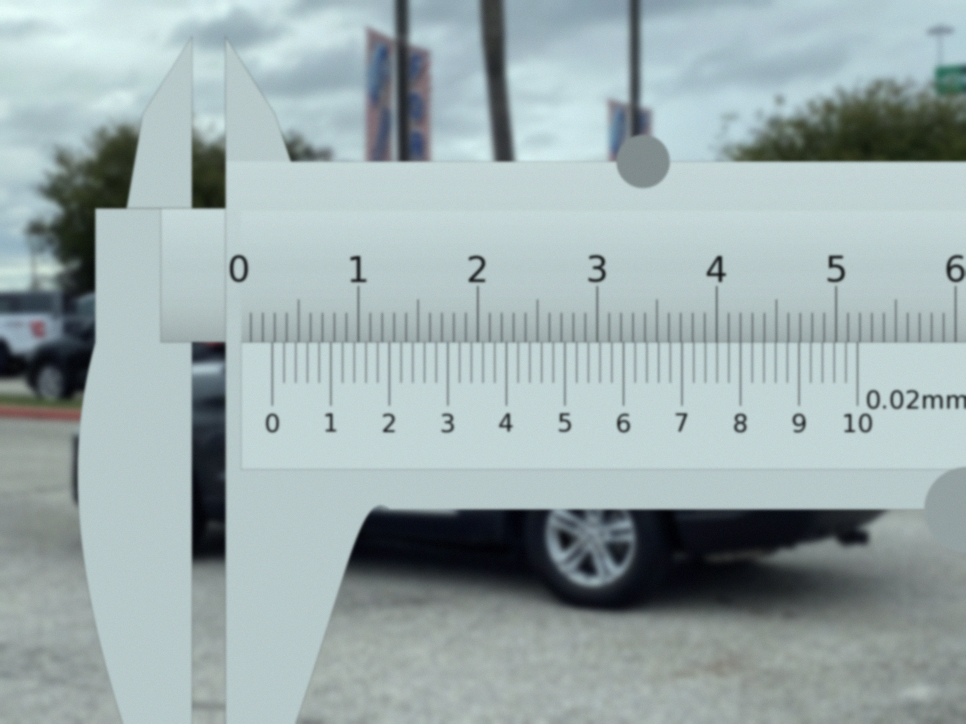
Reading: 2.8 mm
